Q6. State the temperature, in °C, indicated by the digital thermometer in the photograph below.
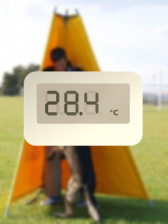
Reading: 28.4 °C
